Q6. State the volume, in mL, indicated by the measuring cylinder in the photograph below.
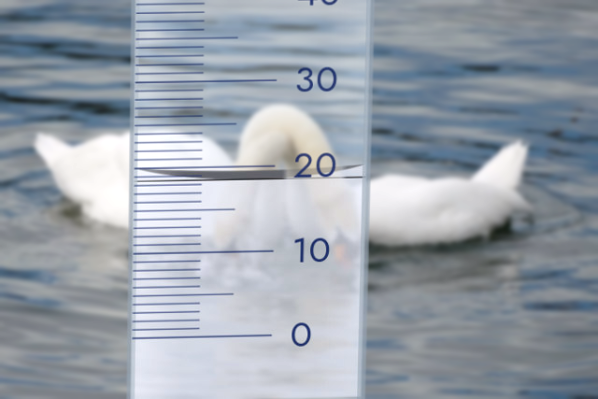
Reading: 18.5 mL
